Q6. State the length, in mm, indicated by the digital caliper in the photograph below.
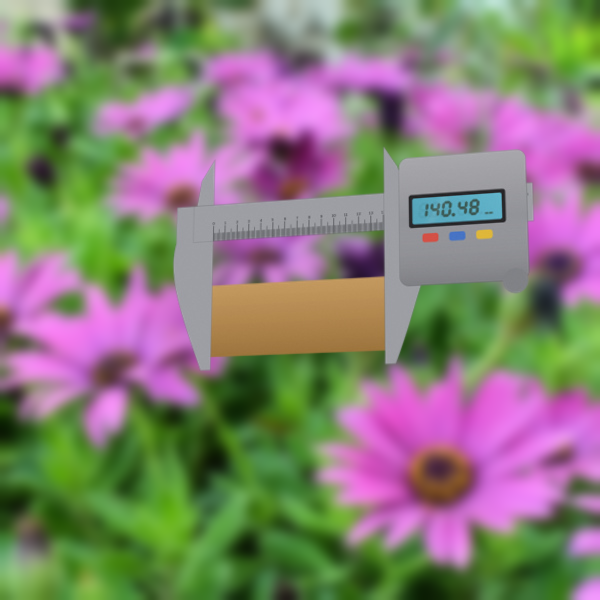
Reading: 140.48 mm
